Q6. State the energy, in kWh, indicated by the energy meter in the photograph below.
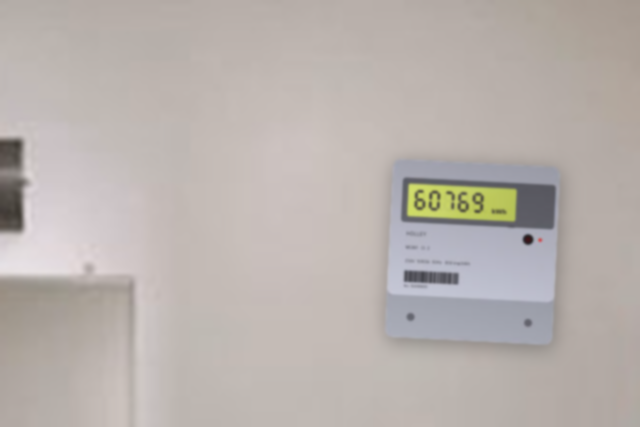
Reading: 60769 kWh
